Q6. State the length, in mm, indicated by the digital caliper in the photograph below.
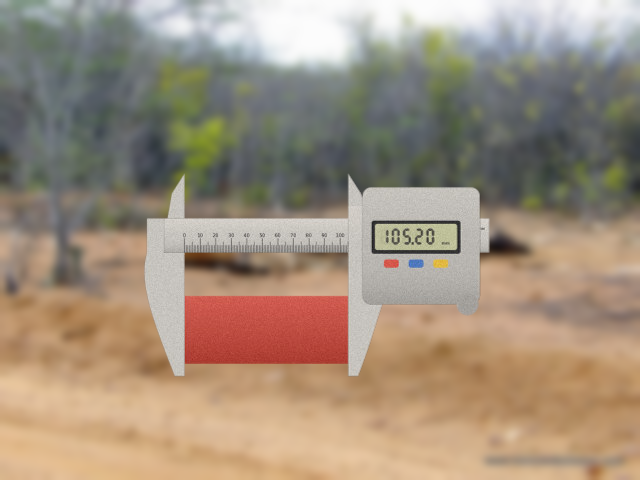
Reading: 105.20 mm
